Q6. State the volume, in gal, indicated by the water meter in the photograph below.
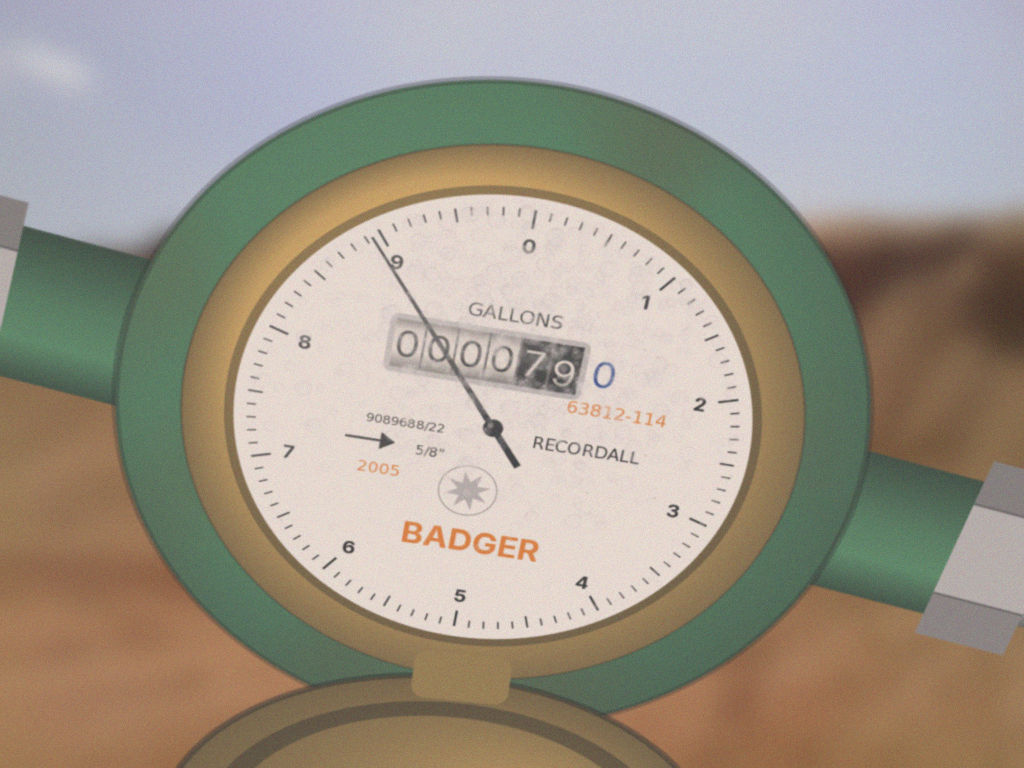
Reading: 788.9 gal
